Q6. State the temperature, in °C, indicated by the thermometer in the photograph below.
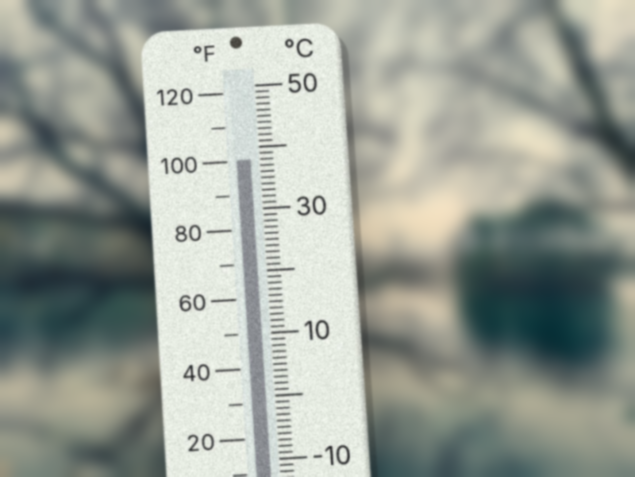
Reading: 38 °C
